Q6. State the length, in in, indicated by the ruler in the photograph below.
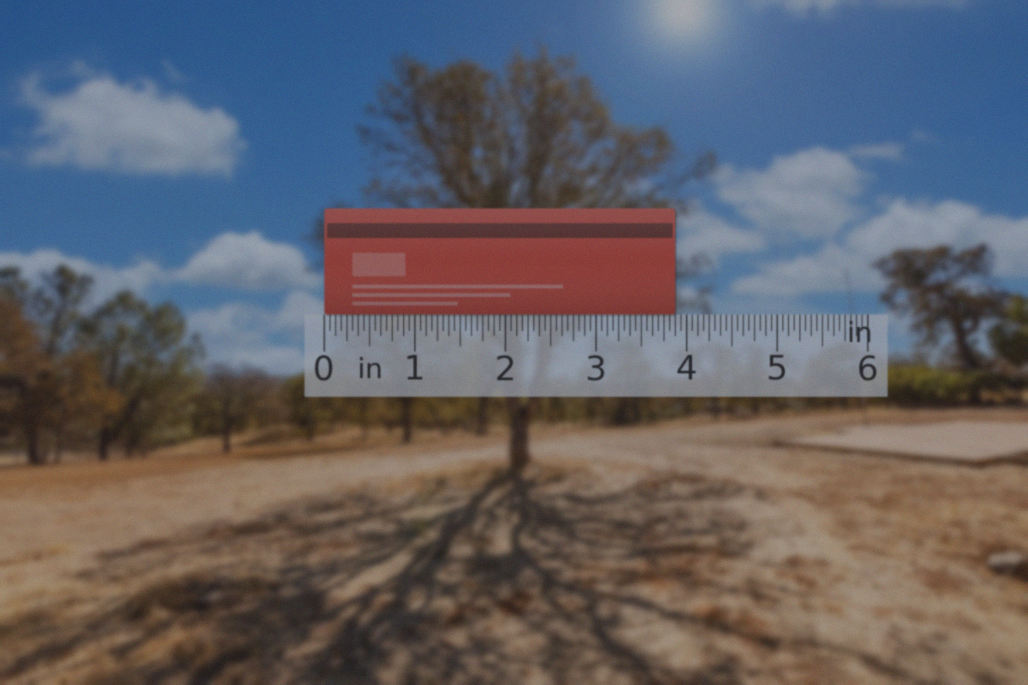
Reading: 3.875 in
